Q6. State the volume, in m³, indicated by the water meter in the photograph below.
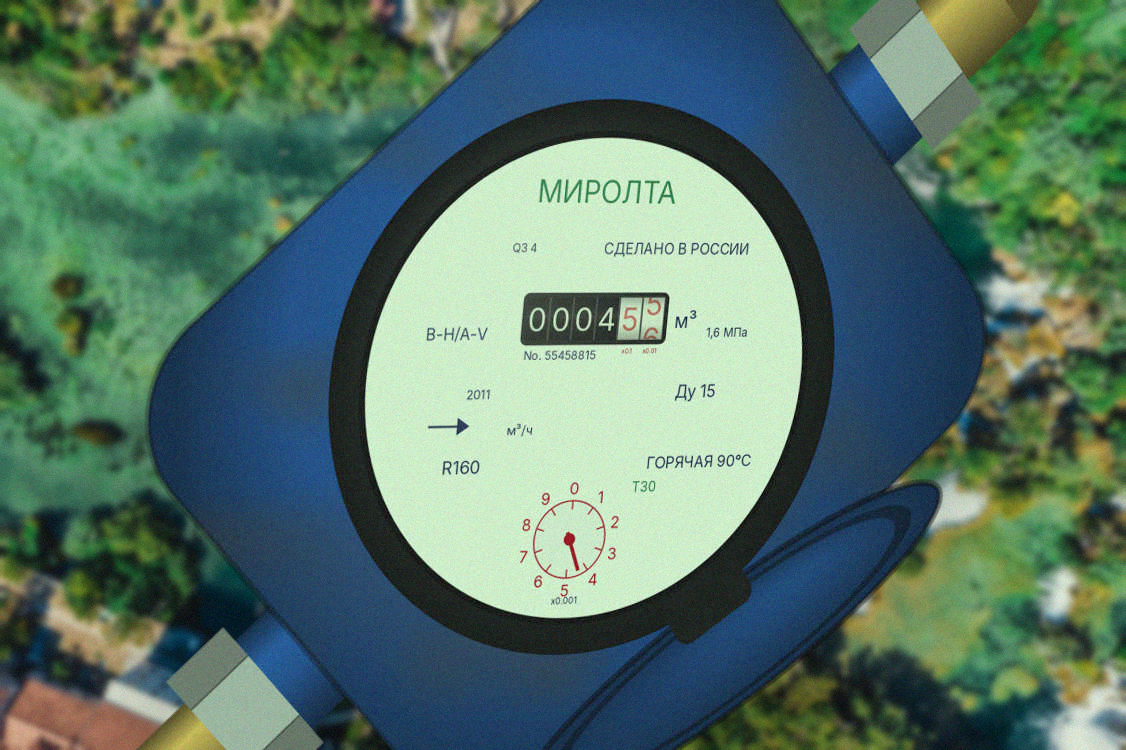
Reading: 4.554 m³
